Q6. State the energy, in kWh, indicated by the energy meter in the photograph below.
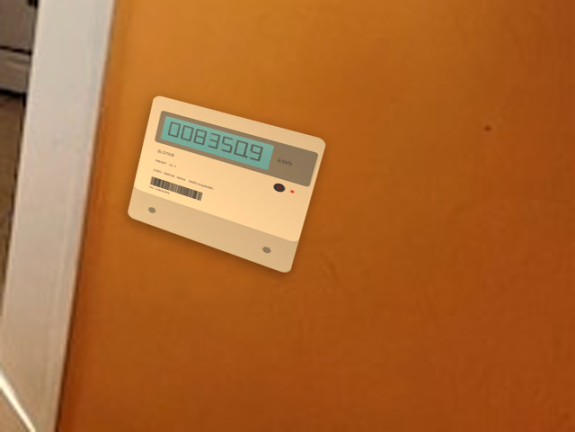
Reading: 8350.9 kWh
